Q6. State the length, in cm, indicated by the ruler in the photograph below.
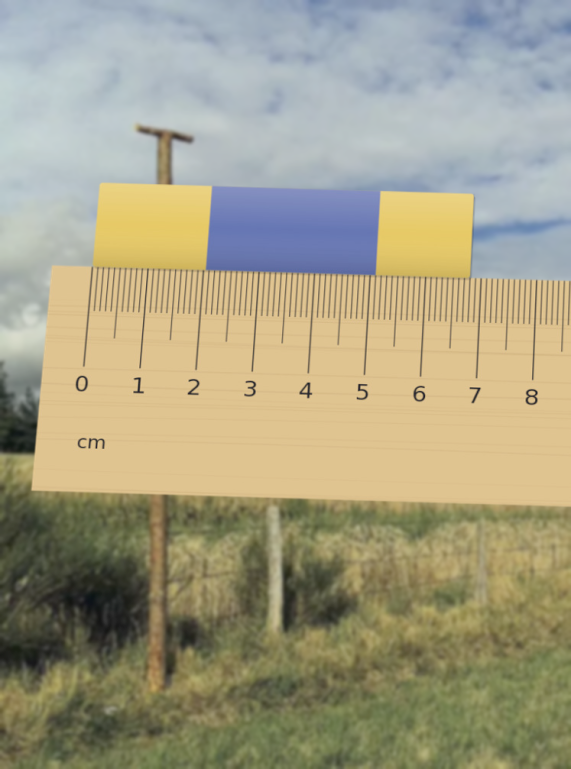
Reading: 6.8 cm
